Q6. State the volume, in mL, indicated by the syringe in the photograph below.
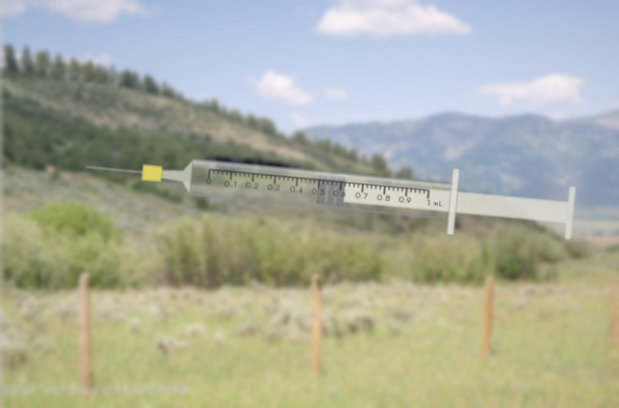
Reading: 0.5 mL
